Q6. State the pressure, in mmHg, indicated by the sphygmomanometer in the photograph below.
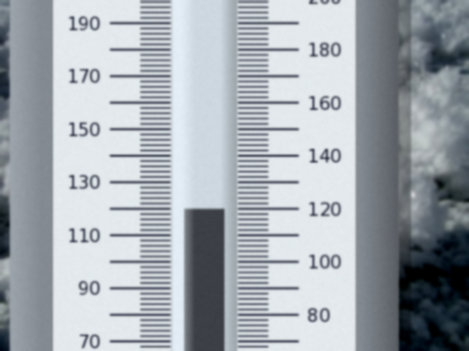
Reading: 120 mmHg
